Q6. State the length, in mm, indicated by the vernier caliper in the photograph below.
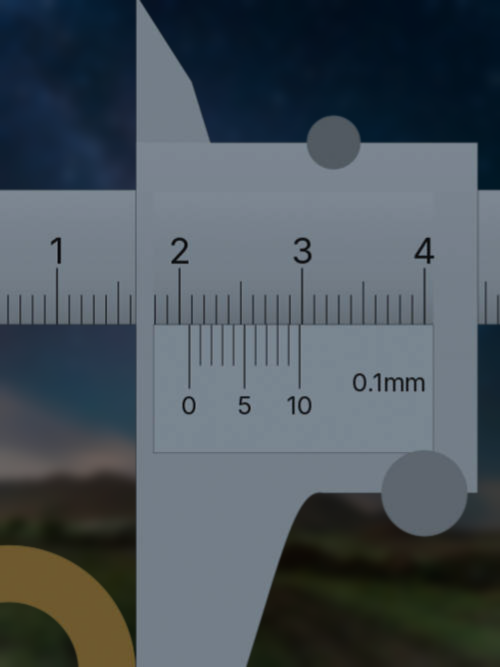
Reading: 20.8 mm
